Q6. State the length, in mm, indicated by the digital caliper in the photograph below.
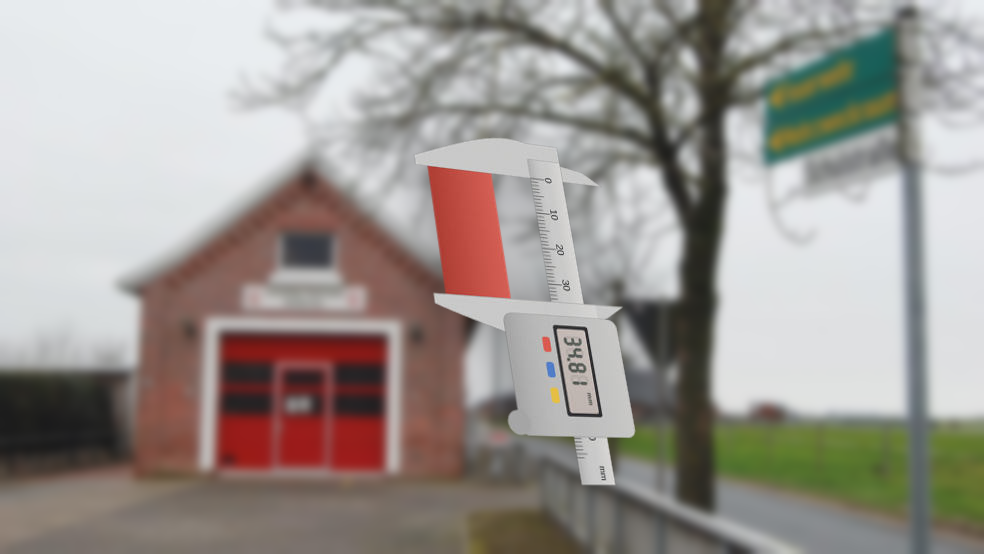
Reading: 34.81 mm
